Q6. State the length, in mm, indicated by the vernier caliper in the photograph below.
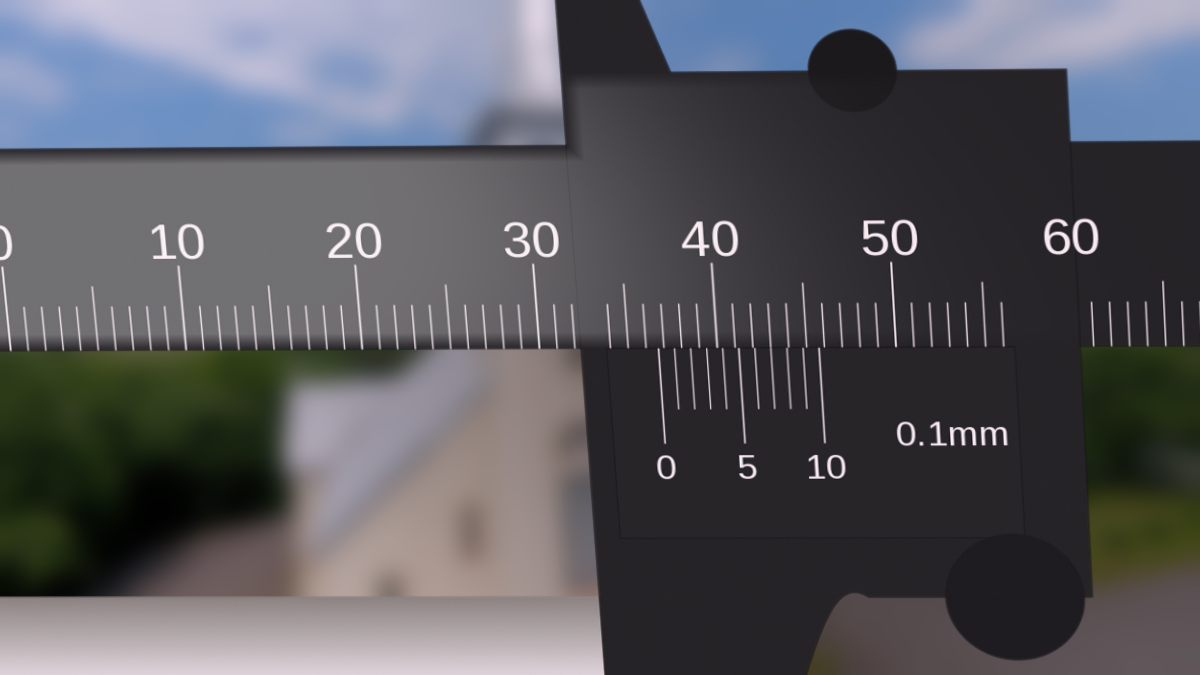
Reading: 36.7 mm
